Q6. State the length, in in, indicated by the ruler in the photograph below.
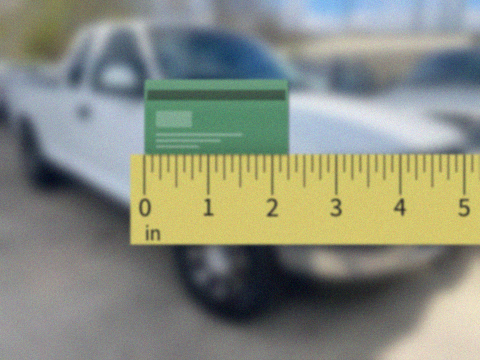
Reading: 2.25 in
